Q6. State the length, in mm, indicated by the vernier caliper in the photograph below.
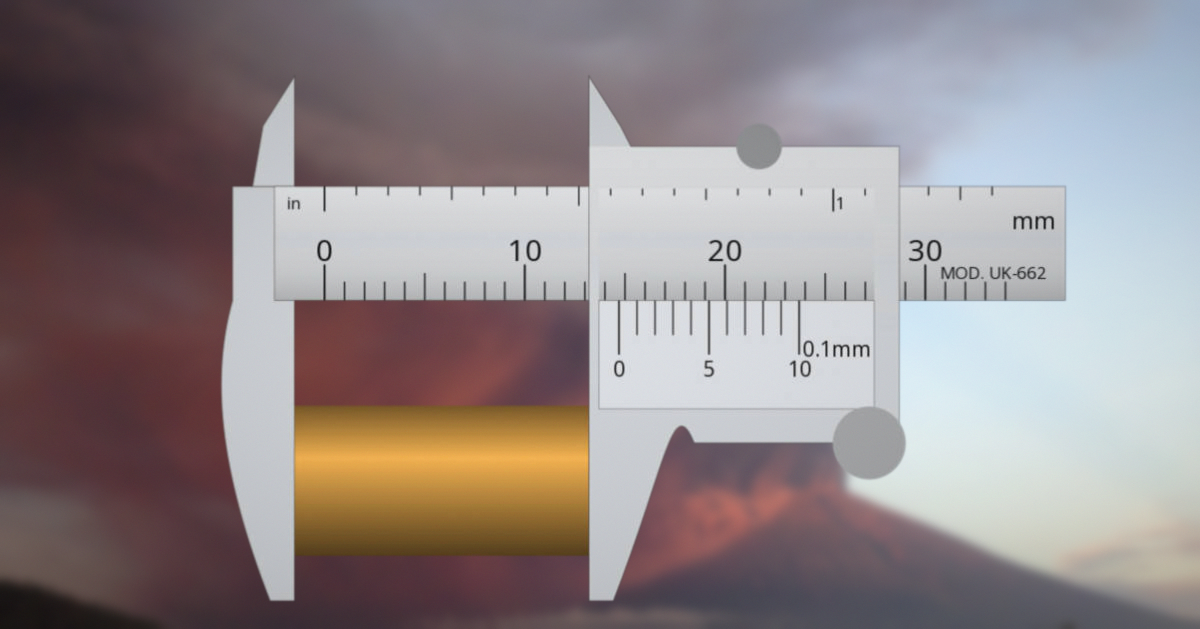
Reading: 14.7 mm
